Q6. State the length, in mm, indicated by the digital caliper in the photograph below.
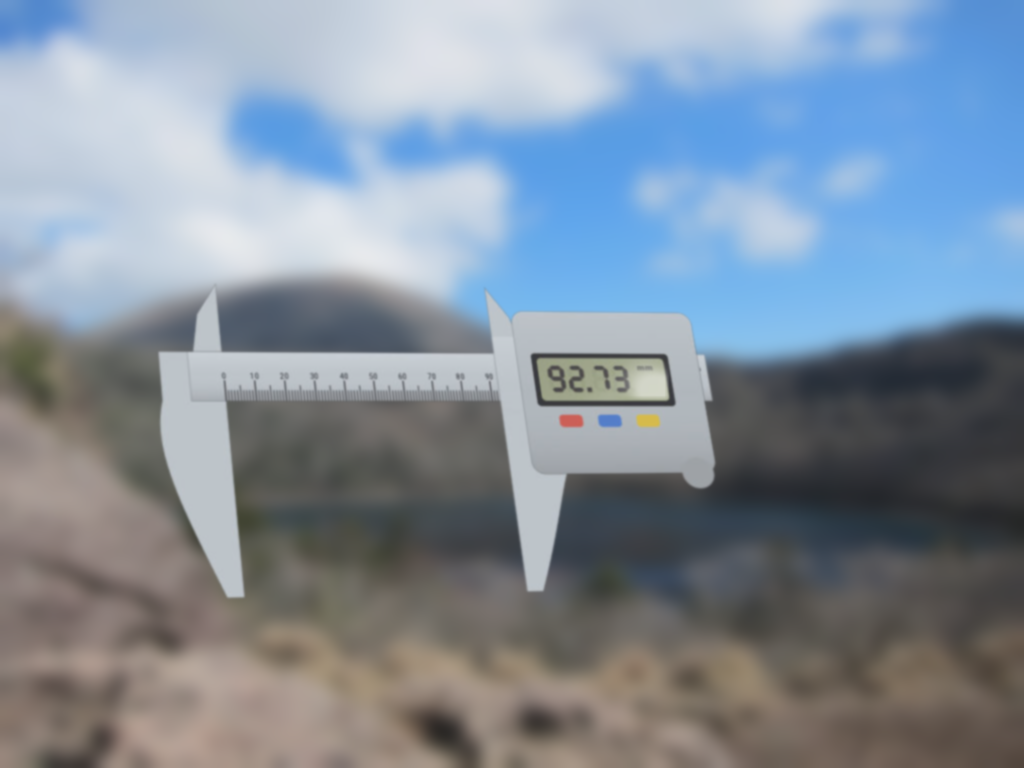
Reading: 92.73 mm
